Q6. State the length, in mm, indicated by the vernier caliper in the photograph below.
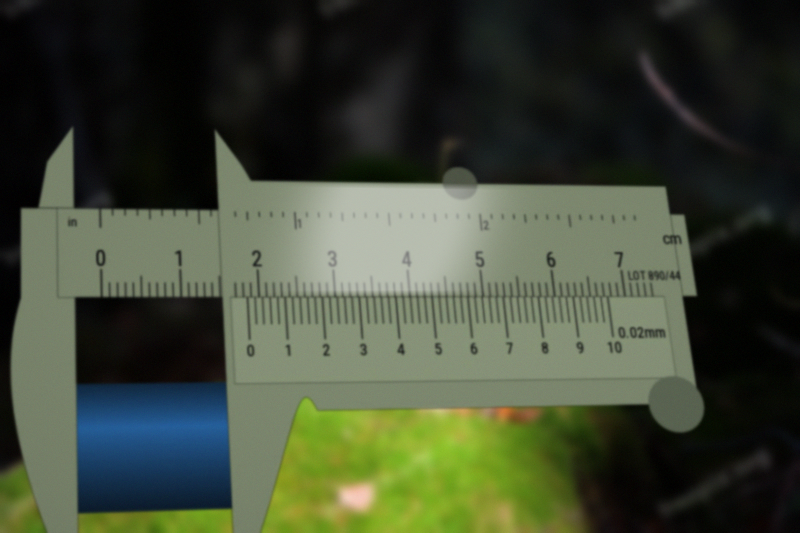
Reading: 18.5 mm
